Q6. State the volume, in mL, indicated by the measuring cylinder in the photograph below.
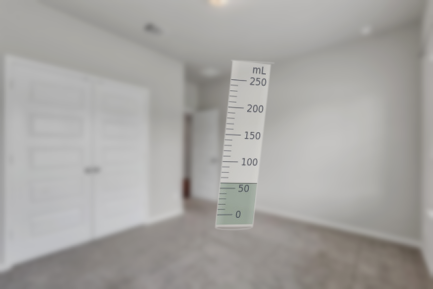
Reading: 60 mL
